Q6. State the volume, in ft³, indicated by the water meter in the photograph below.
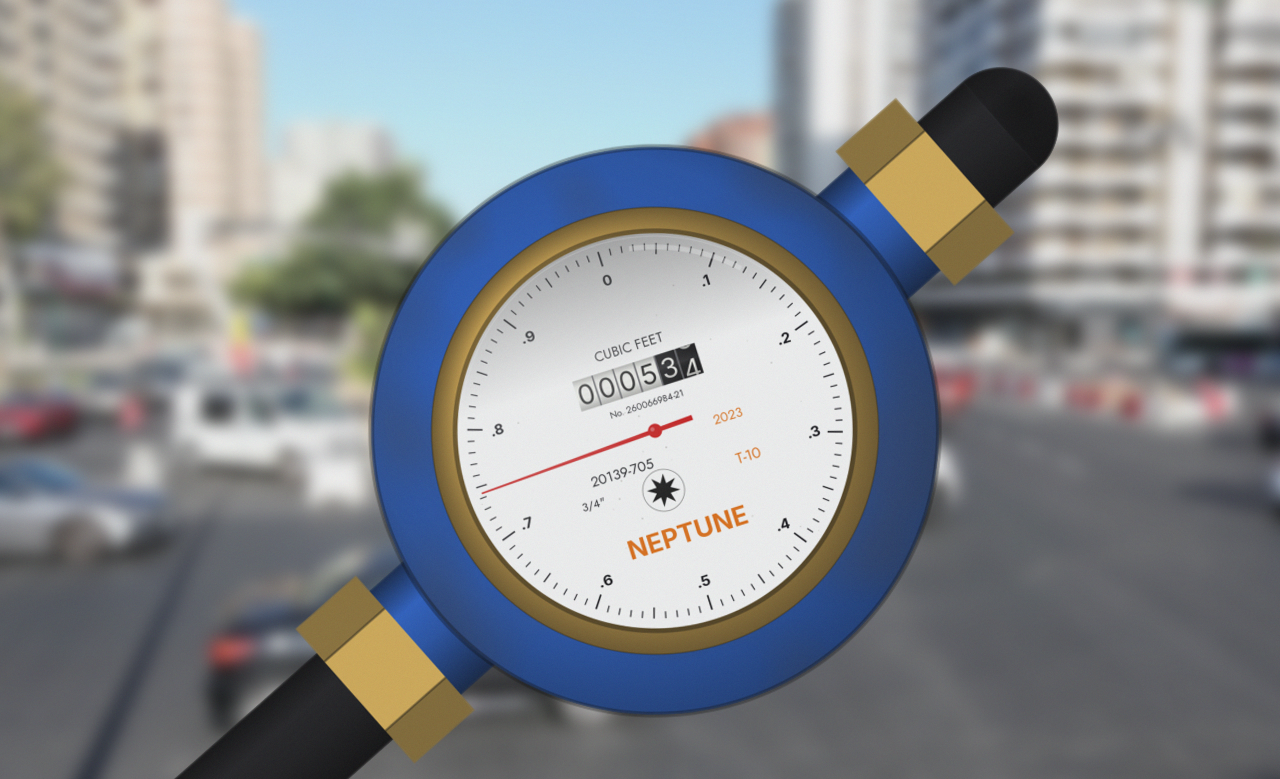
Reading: 533.74 ft³
